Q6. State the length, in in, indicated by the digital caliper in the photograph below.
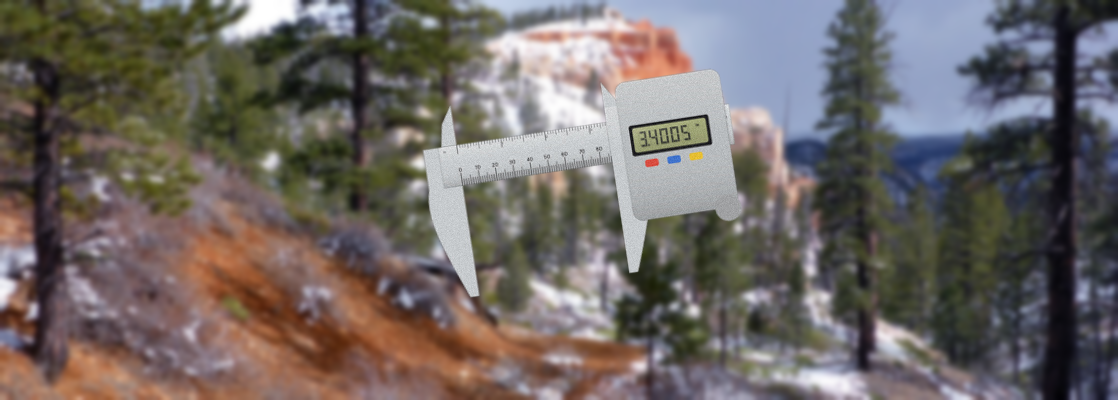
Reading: 3.4005 in
